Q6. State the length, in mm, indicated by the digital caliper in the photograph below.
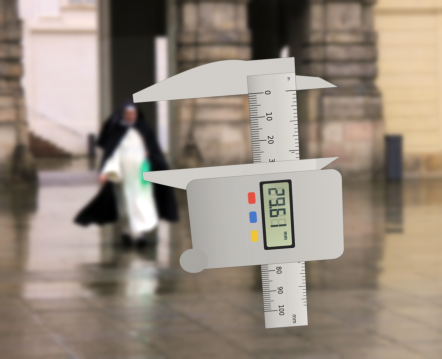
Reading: 29.61 mm
